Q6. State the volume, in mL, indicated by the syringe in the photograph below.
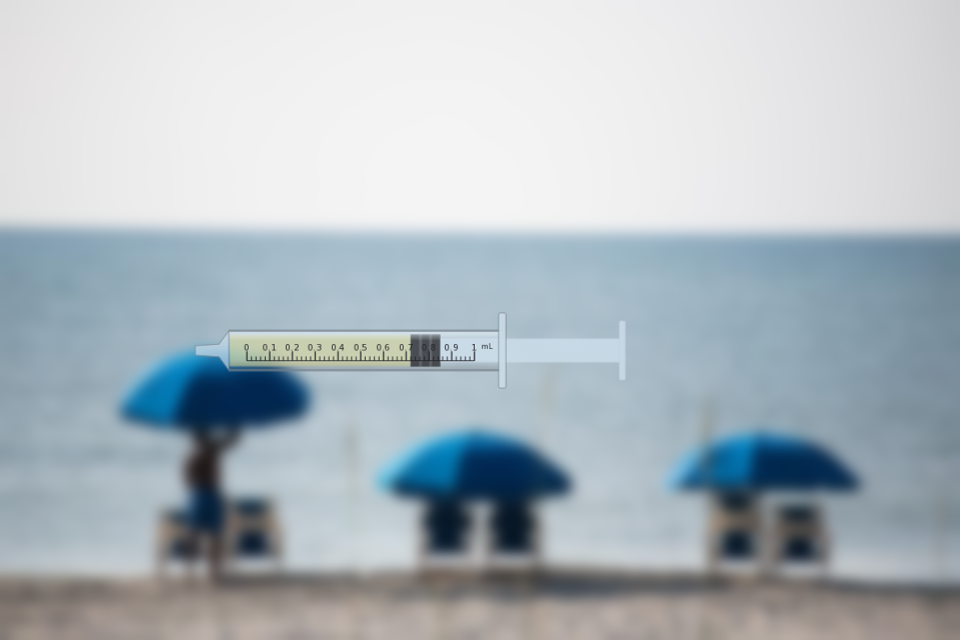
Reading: 0.72 mL
